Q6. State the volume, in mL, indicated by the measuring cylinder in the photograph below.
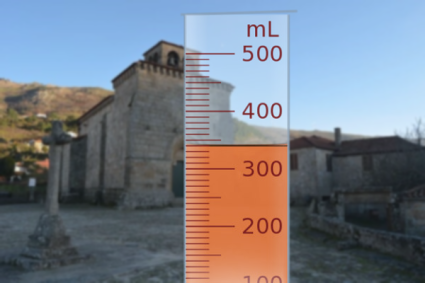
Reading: 340 mL
